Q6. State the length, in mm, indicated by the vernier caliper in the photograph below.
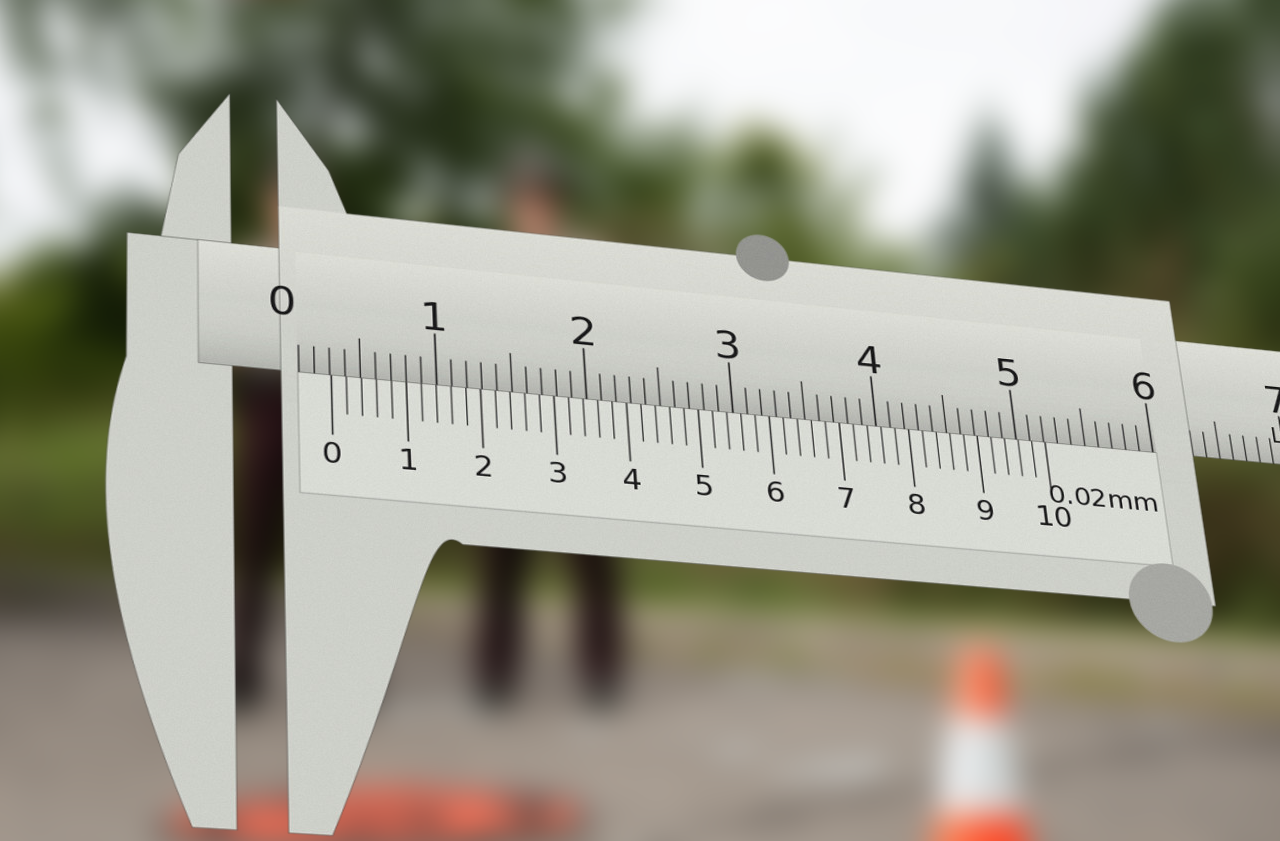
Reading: 3.1 mm
